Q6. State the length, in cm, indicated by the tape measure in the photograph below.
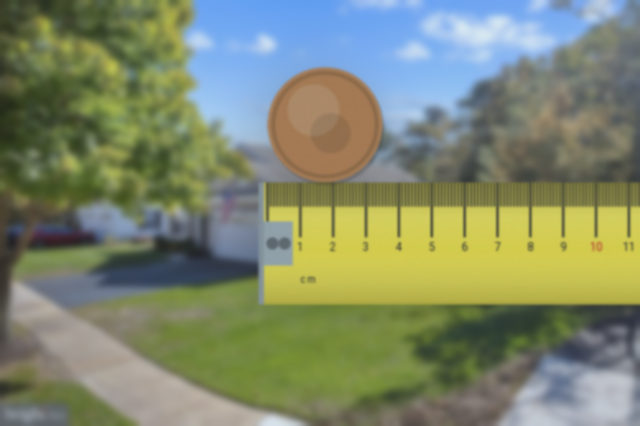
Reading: 3.5 cm
